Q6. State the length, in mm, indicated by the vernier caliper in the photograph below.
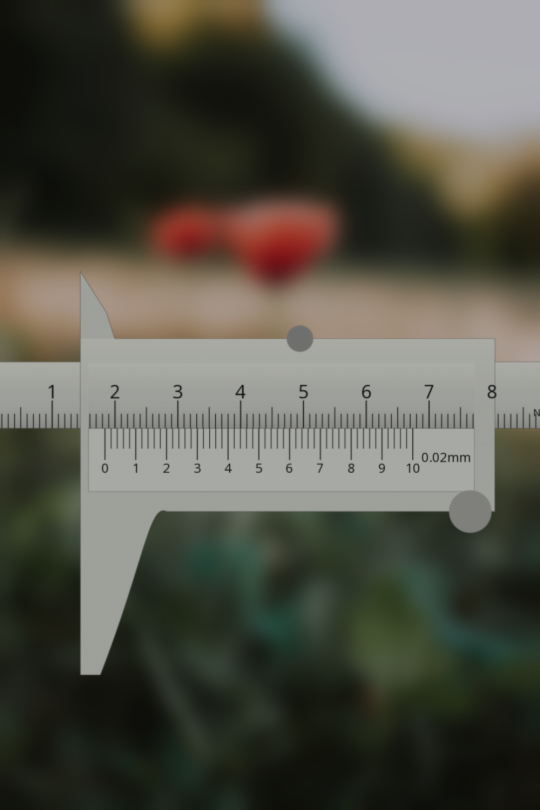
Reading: 18.4 mm
